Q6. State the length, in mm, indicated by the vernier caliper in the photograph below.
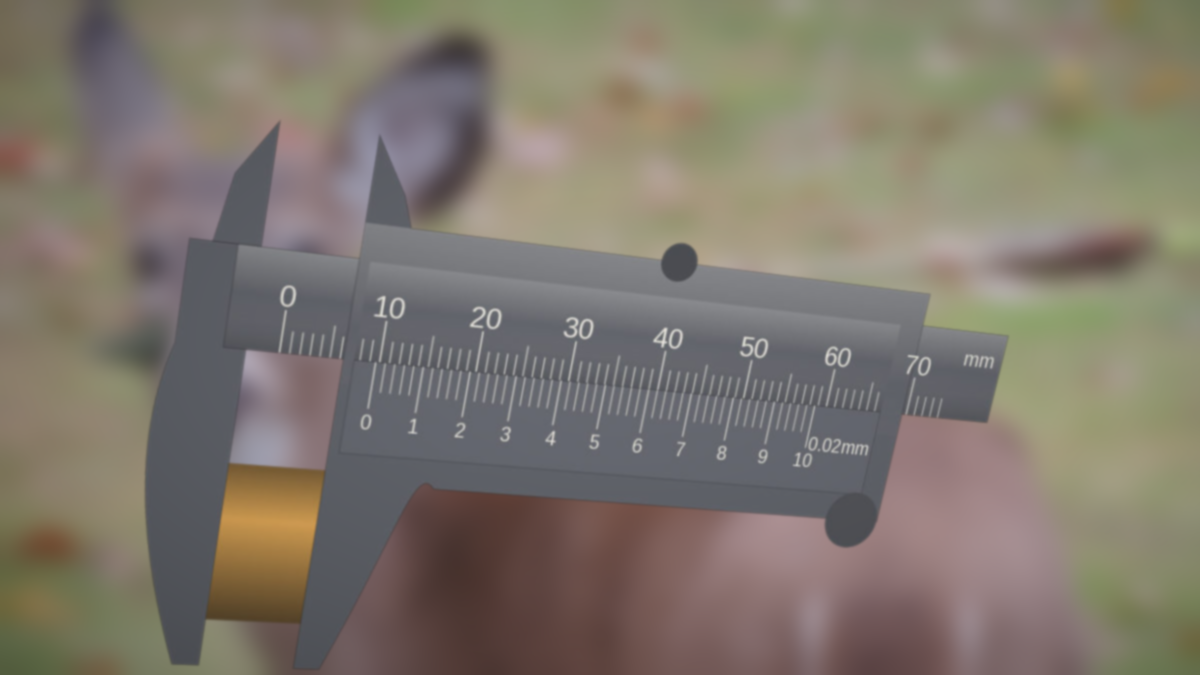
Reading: 9.6 mm
